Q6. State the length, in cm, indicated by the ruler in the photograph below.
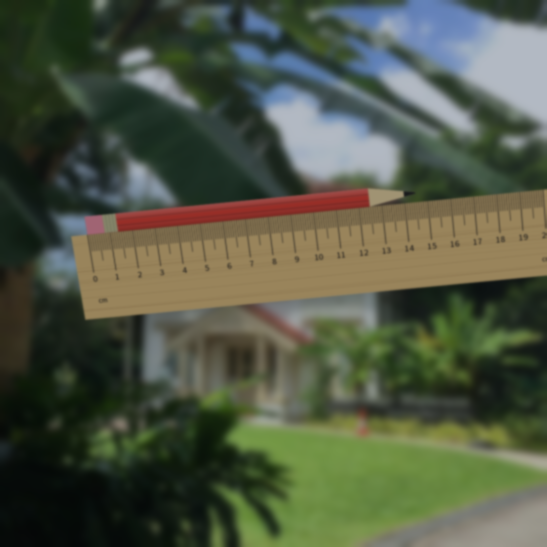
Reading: 14.5 cm
